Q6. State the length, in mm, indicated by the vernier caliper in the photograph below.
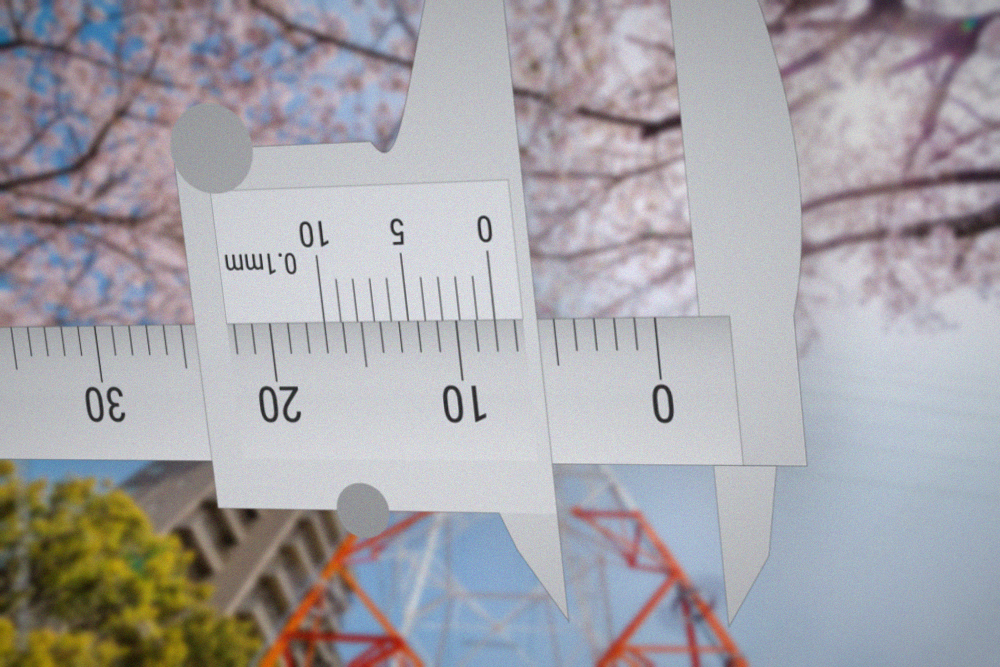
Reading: 8.0 mm
